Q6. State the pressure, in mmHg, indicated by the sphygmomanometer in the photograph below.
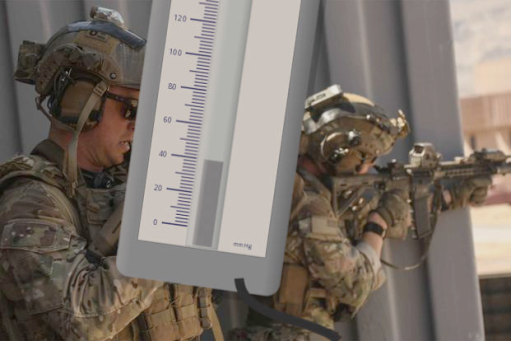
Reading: 40 mmHg
